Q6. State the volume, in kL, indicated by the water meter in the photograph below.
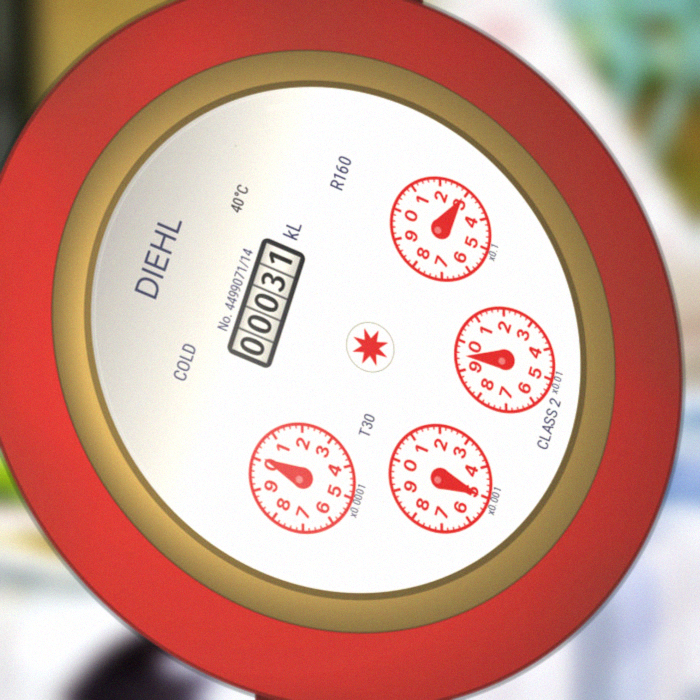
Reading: 31.2950 kL
